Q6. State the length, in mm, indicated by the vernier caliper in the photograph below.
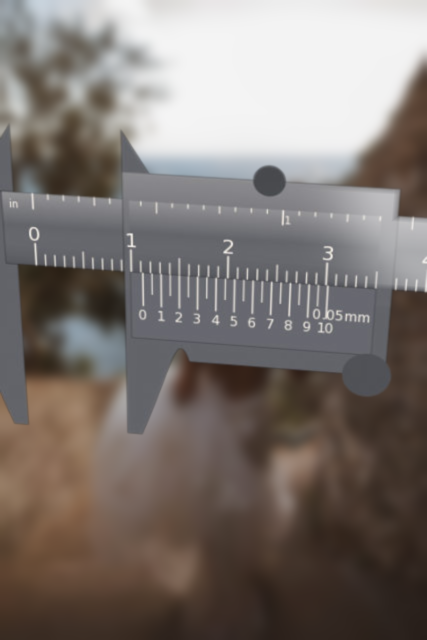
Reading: 11.2 mm
